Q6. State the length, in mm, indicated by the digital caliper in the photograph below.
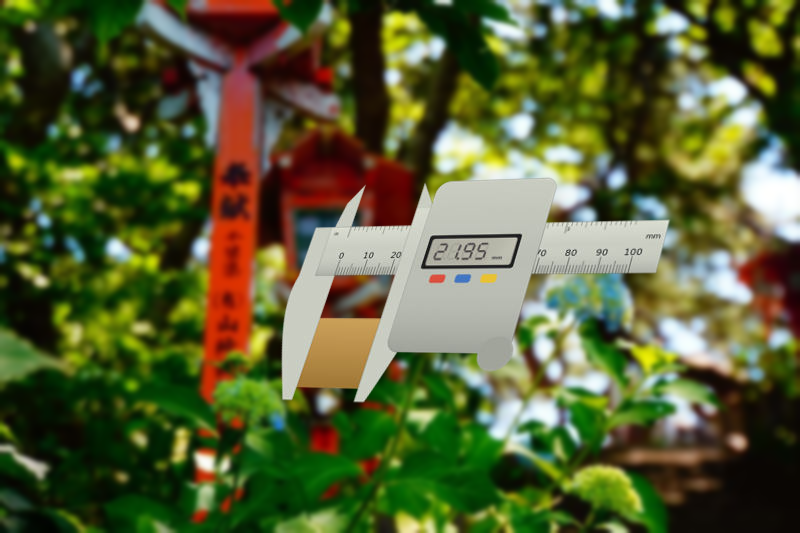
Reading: 21.95 mm
